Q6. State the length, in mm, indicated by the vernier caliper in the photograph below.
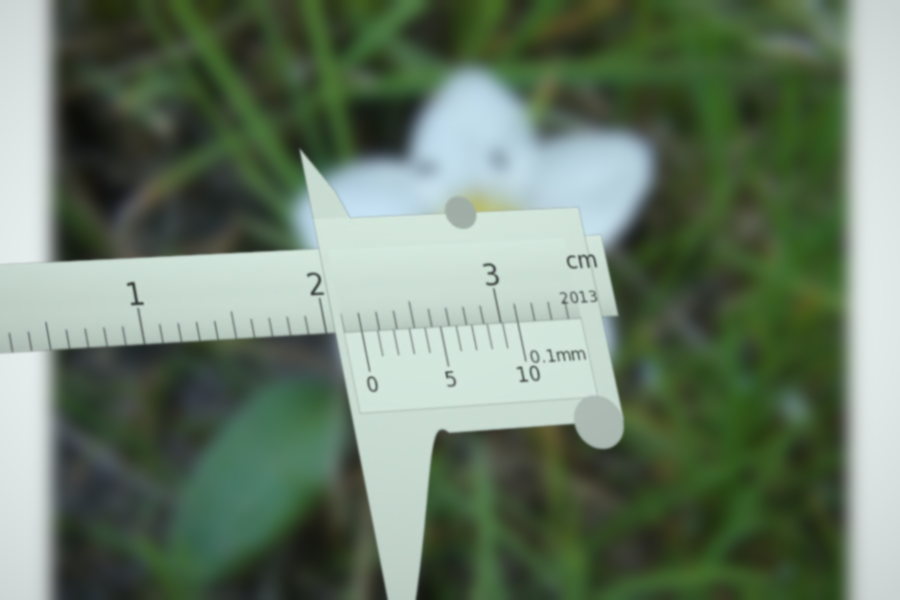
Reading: 22.0 mm
